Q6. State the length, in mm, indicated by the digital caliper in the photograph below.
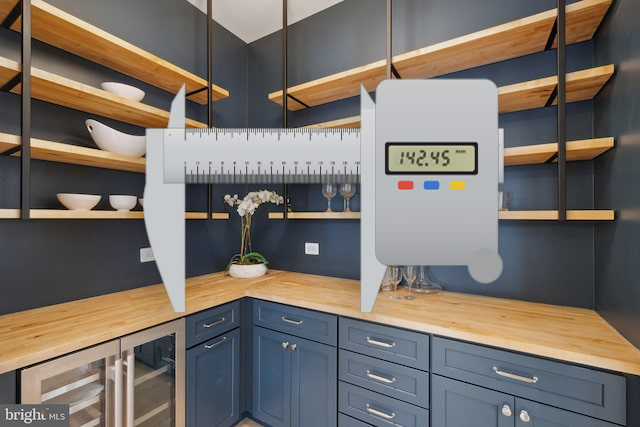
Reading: 142.45 mm
